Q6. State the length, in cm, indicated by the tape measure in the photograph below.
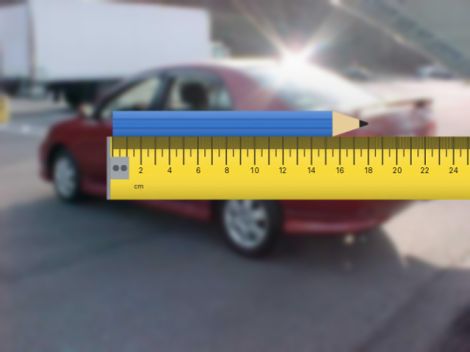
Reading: 18 cm
